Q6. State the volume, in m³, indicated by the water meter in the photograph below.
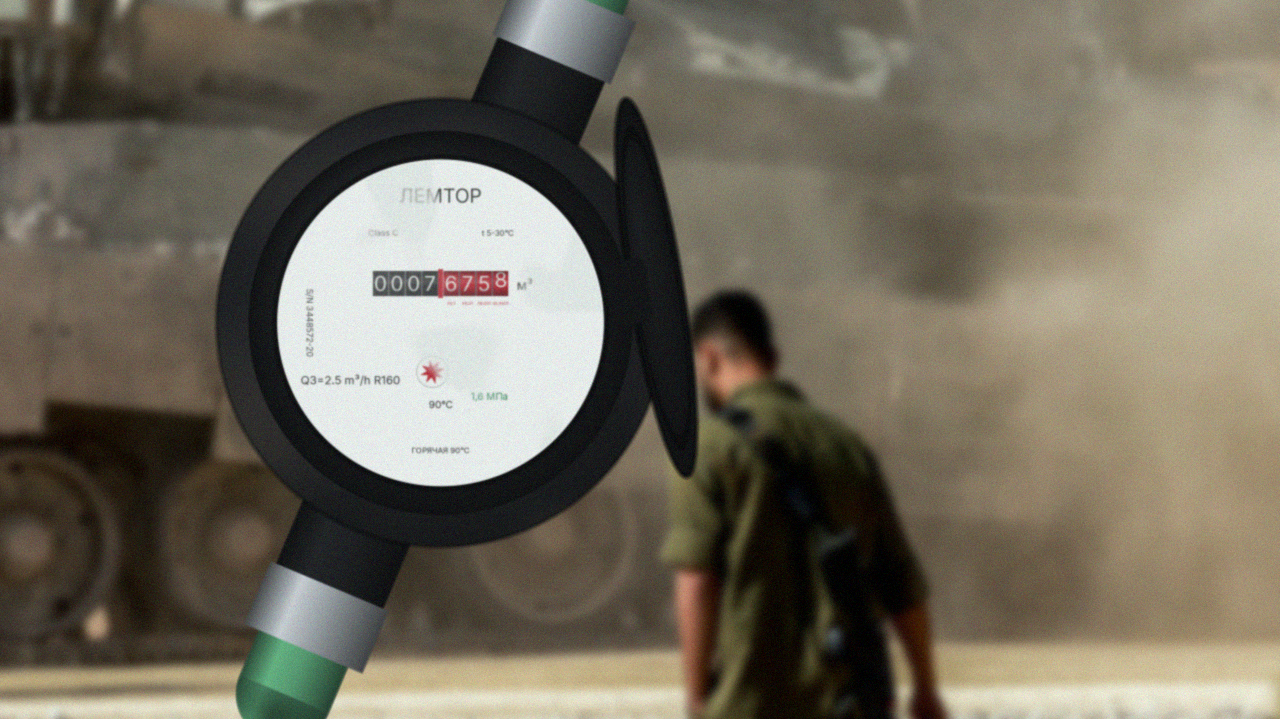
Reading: 7.6758 m³
